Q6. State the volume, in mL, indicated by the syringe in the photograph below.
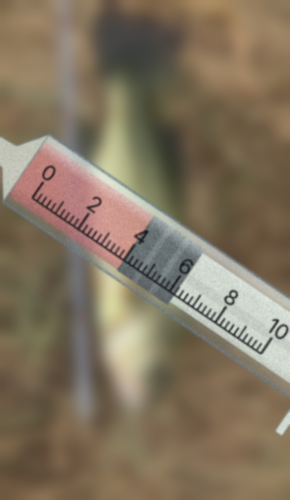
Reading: 4 mL
